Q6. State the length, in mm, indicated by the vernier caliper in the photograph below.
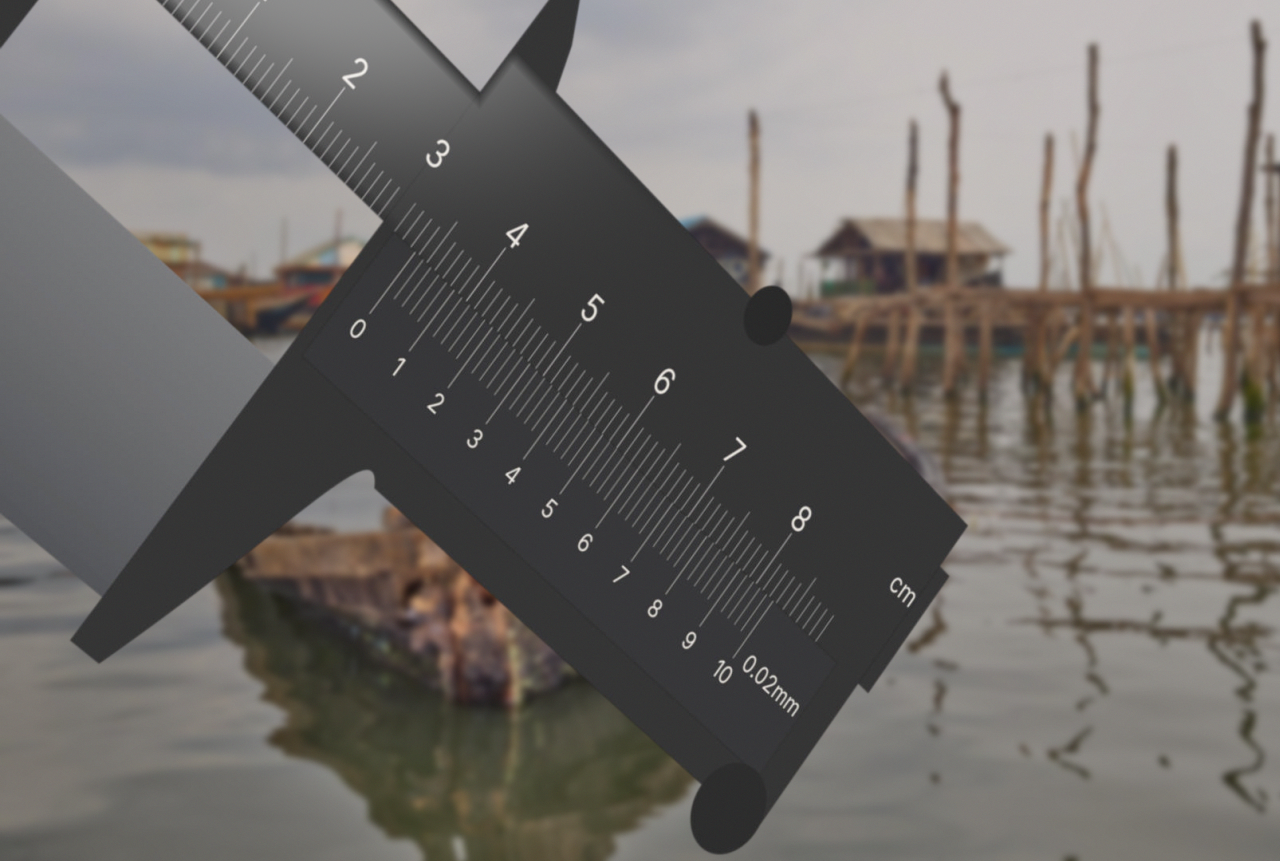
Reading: 33.6 mm
